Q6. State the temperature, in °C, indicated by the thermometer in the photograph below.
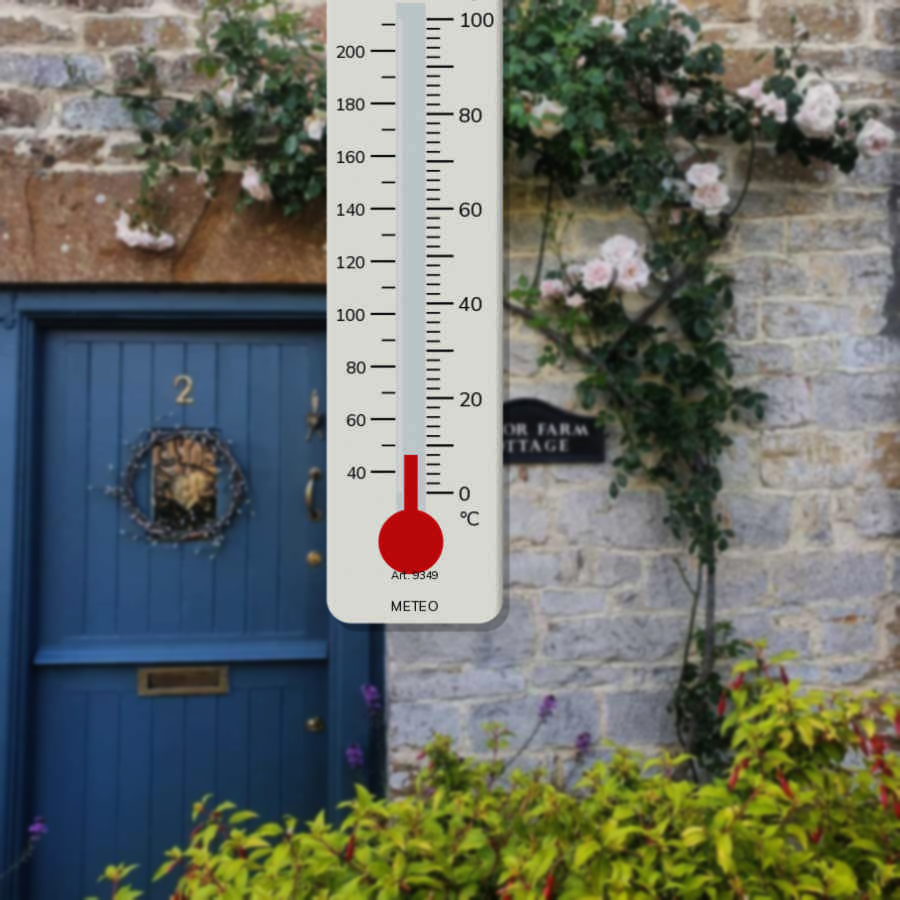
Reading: 8 °C
